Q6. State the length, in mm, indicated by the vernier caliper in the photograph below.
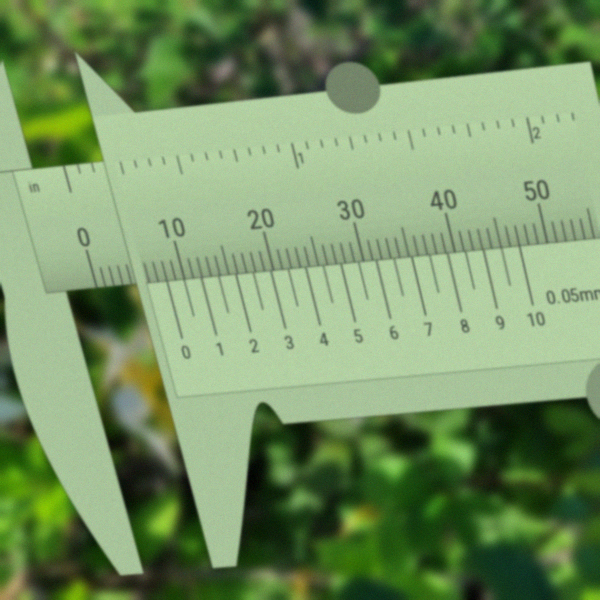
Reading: 8.0 mm
